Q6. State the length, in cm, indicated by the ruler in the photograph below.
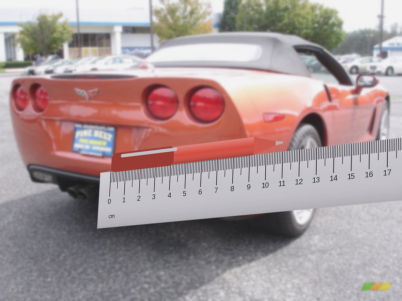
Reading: 11 cm
